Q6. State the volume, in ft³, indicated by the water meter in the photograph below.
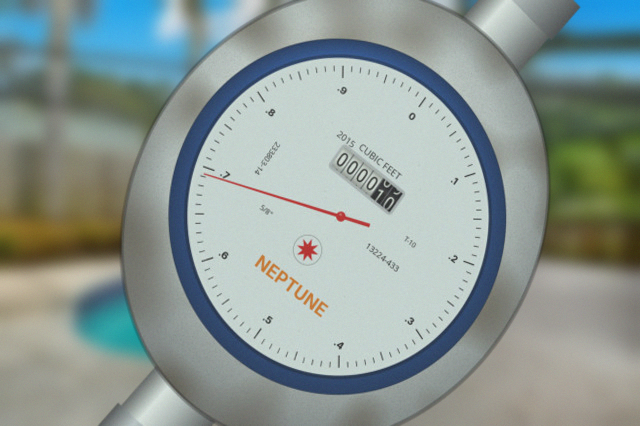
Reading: 9.69 ft³
